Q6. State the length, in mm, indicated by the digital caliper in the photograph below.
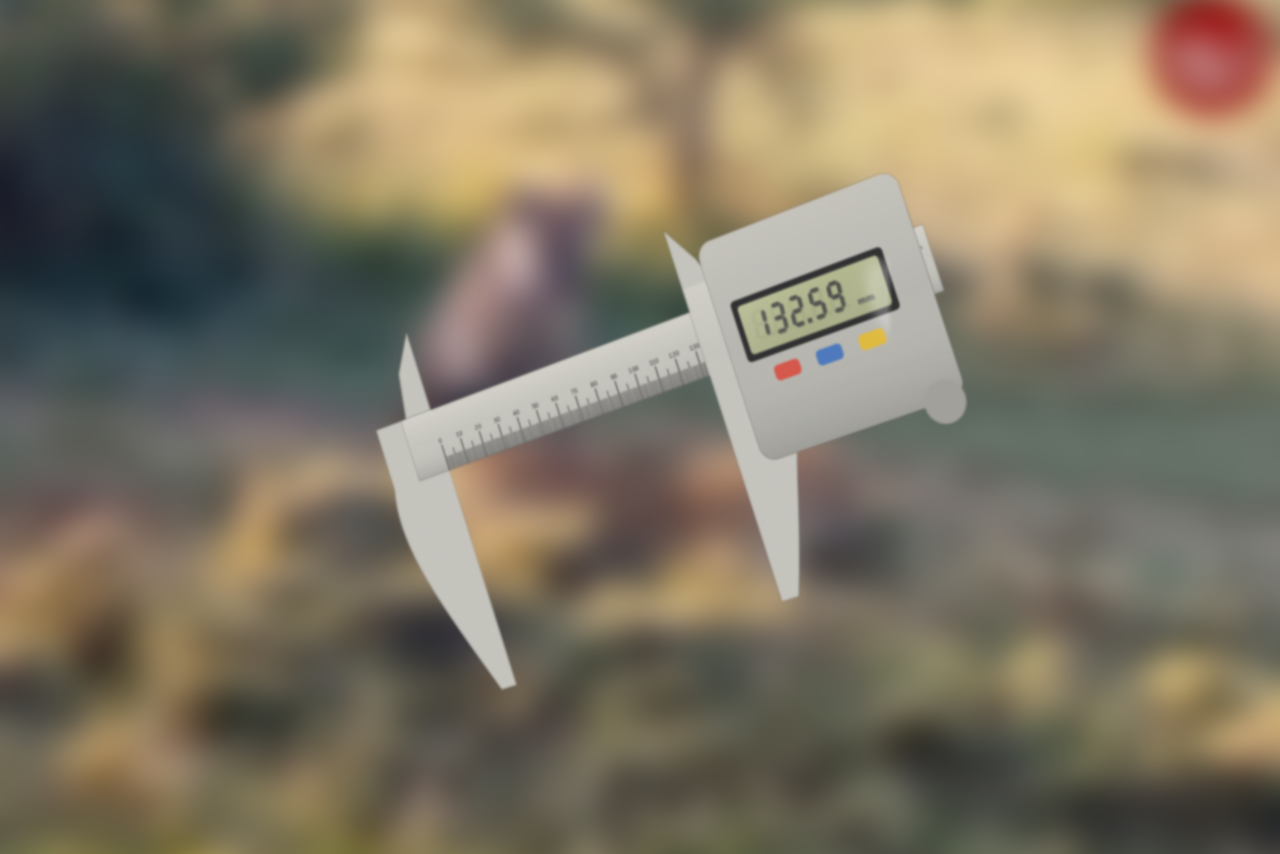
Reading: 132.59 mm
